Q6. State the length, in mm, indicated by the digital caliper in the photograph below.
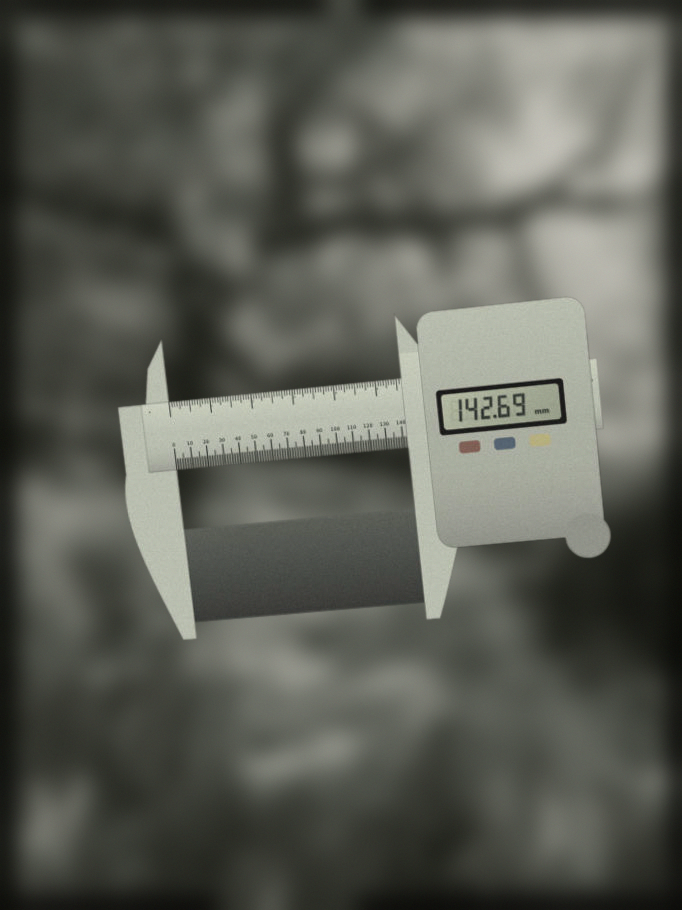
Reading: 142.69 mm
